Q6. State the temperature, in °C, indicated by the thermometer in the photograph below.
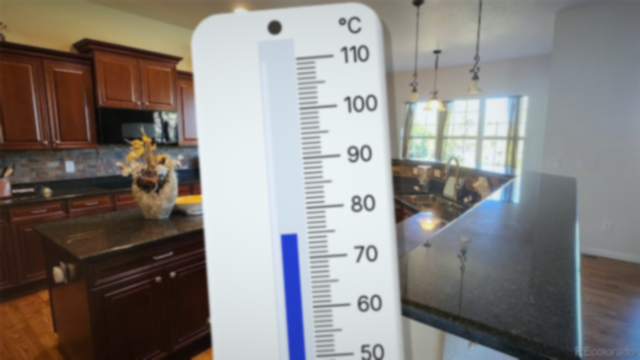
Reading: 75 °C
